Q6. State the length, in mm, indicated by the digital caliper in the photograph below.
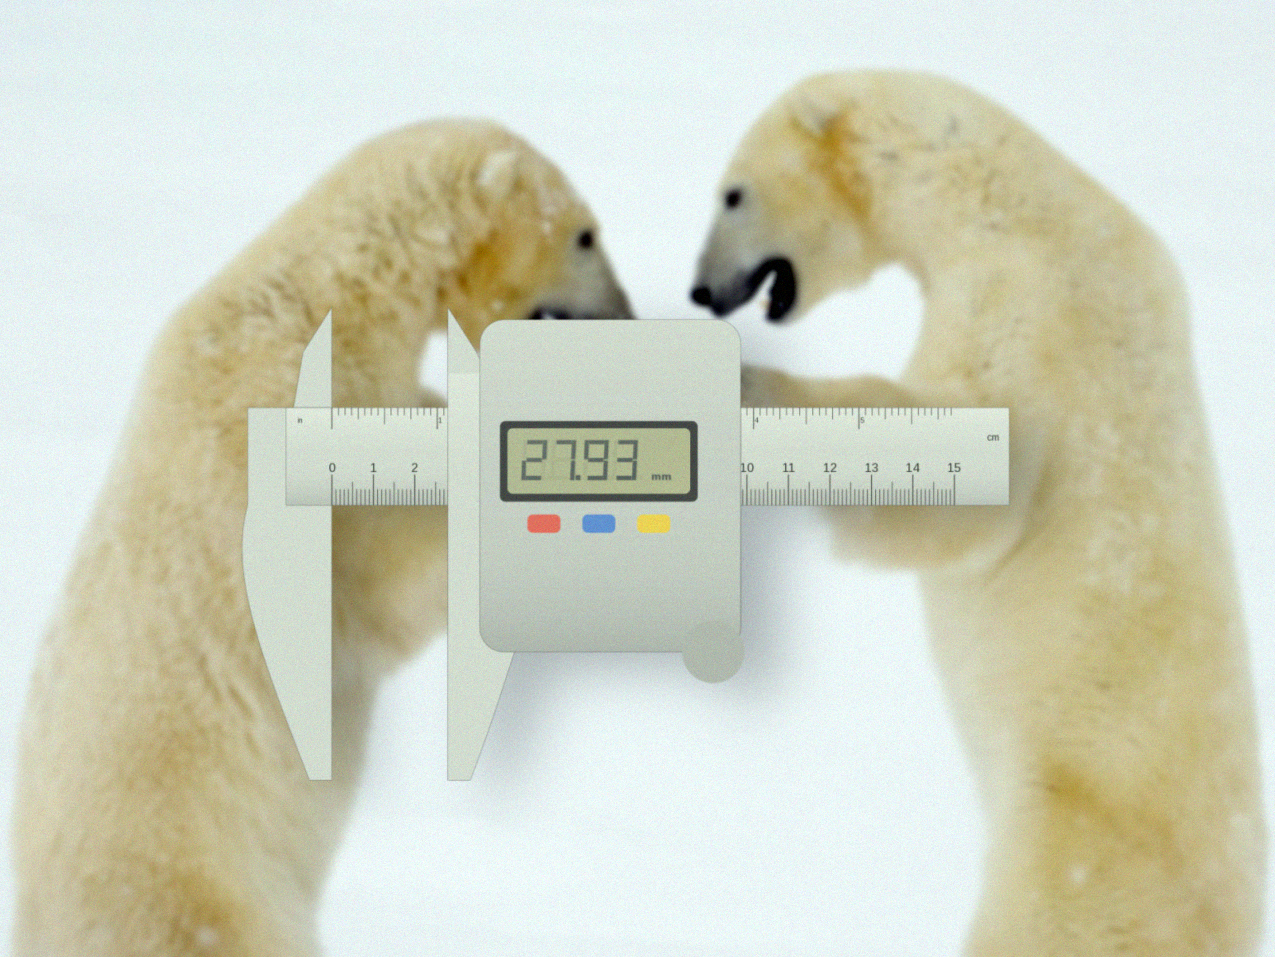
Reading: 27.93 mm
